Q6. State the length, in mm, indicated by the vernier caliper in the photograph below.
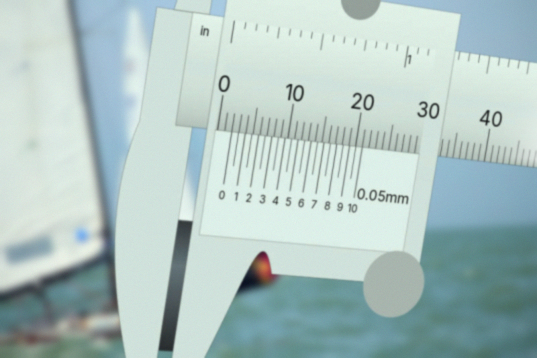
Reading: 2.0 mm
